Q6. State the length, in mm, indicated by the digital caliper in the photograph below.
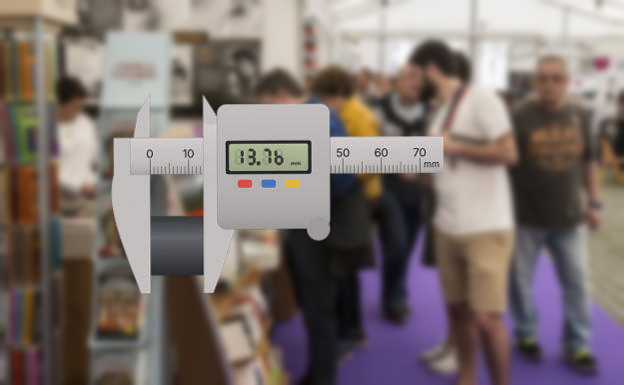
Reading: 13.76 mm
